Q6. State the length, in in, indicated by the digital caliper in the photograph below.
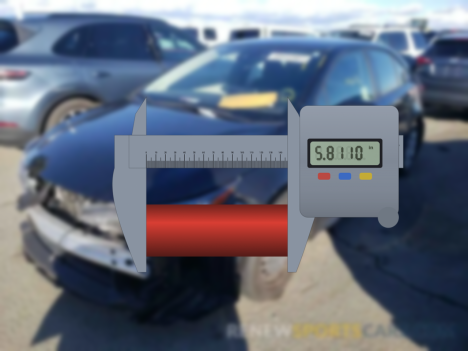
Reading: 5.8110 in
